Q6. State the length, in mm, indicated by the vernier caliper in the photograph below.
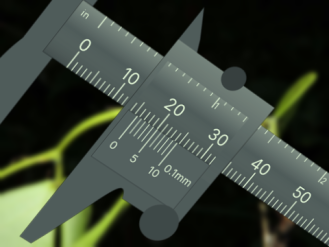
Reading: 15.6 mm
